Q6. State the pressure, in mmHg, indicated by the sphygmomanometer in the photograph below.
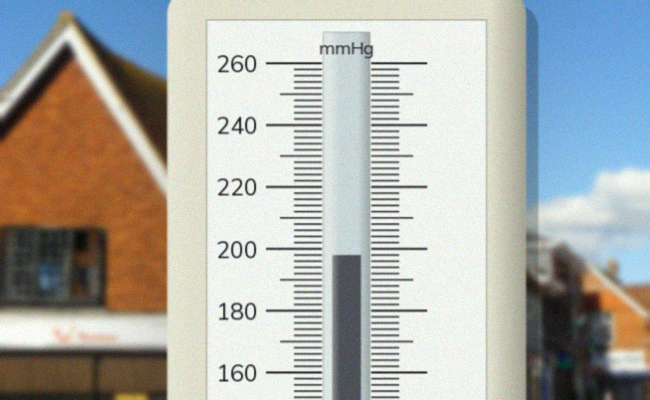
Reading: 198 mmHg
